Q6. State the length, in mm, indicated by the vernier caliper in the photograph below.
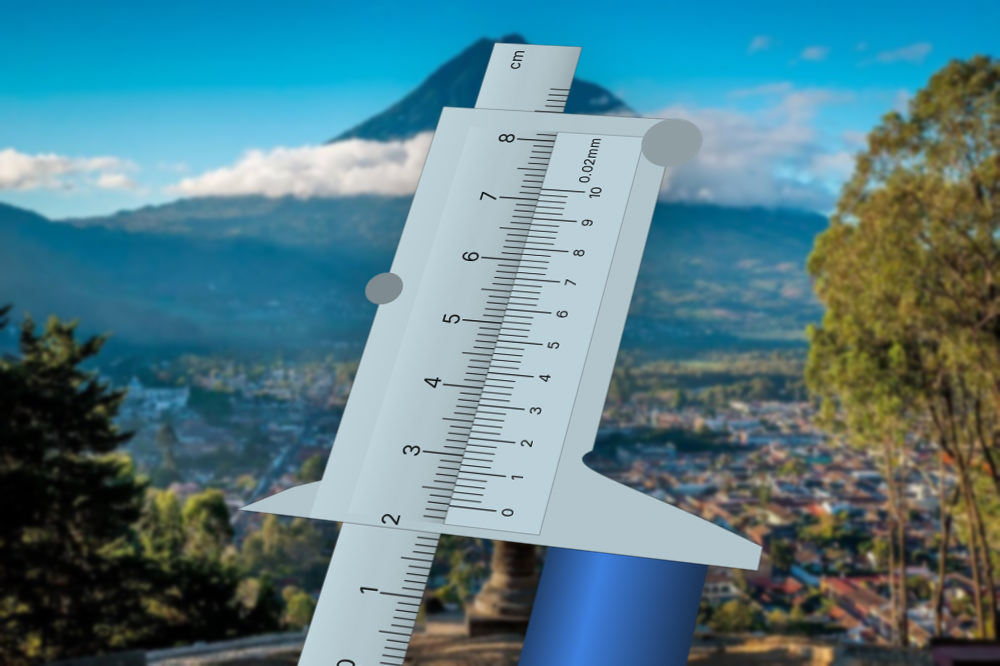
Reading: 22.8 mm
